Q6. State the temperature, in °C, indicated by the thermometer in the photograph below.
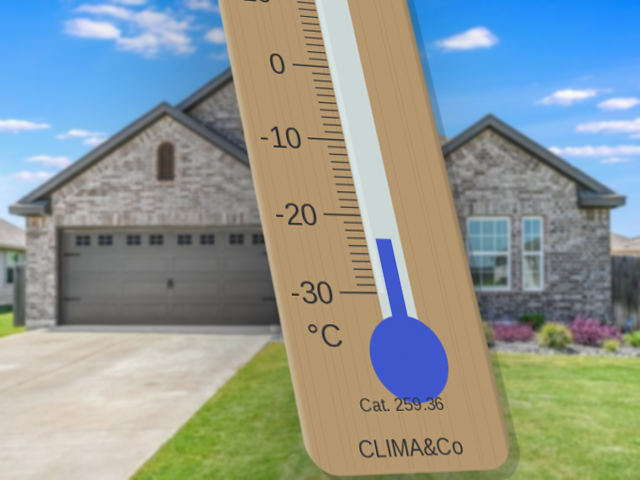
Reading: -23 °C
